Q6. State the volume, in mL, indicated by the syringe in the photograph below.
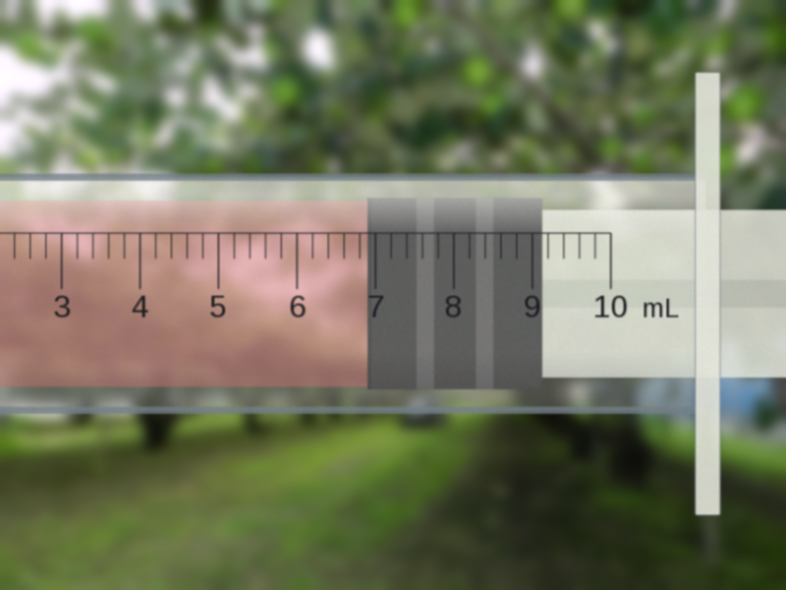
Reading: 6.9 mL
